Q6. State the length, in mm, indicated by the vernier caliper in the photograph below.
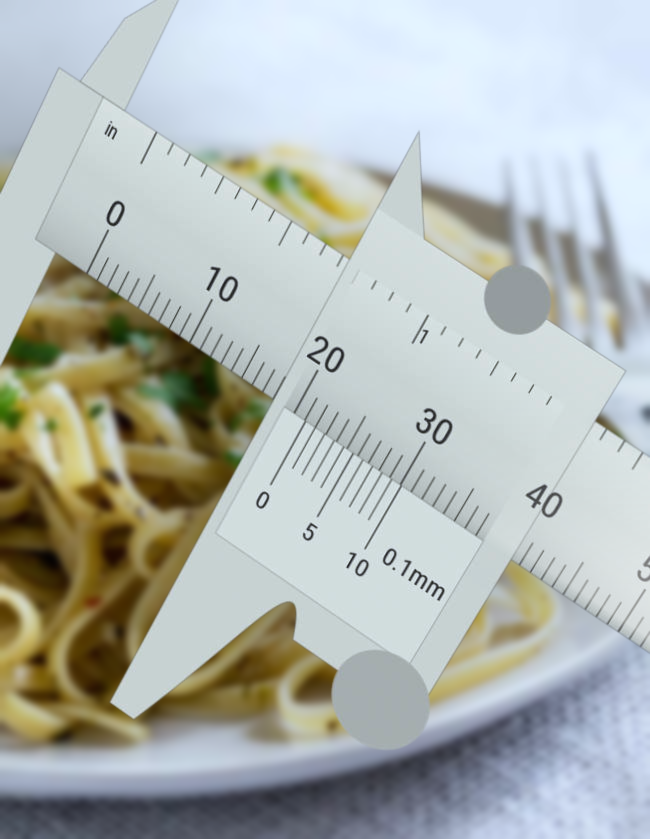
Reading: 21.1 mm
